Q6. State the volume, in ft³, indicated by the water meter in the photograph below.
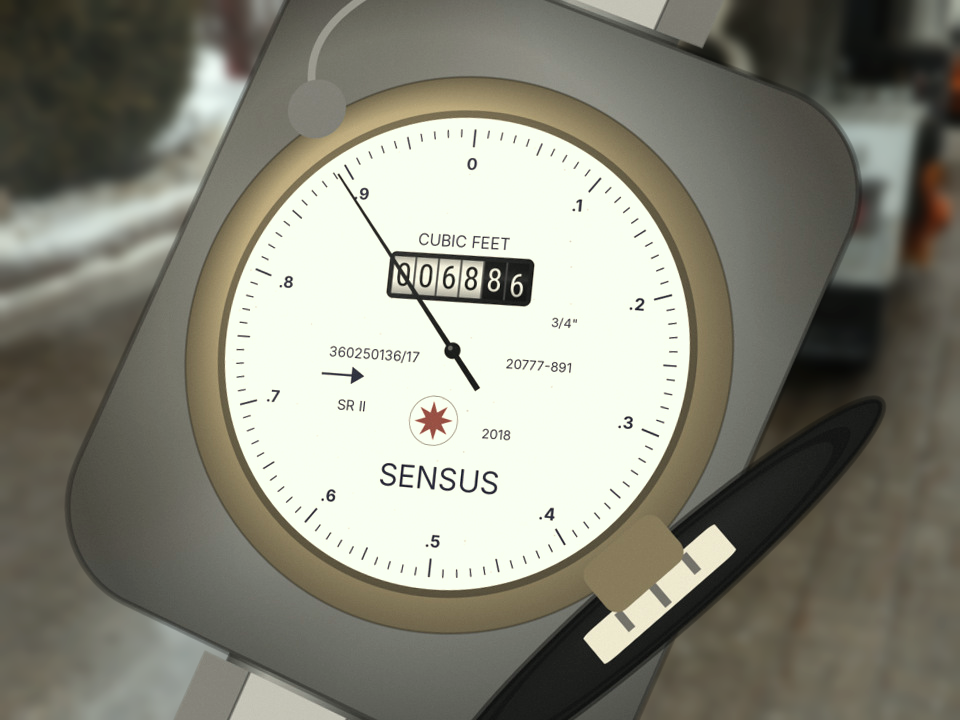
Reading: 6885.89 ft³
